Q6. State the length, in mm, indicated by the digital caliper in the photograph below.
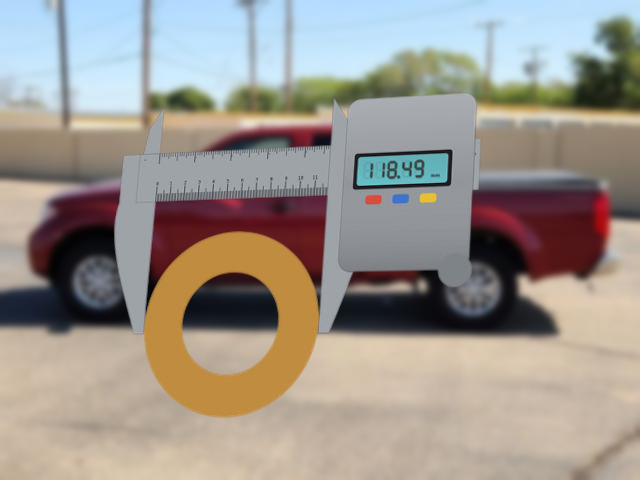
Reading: 118.49 mm
